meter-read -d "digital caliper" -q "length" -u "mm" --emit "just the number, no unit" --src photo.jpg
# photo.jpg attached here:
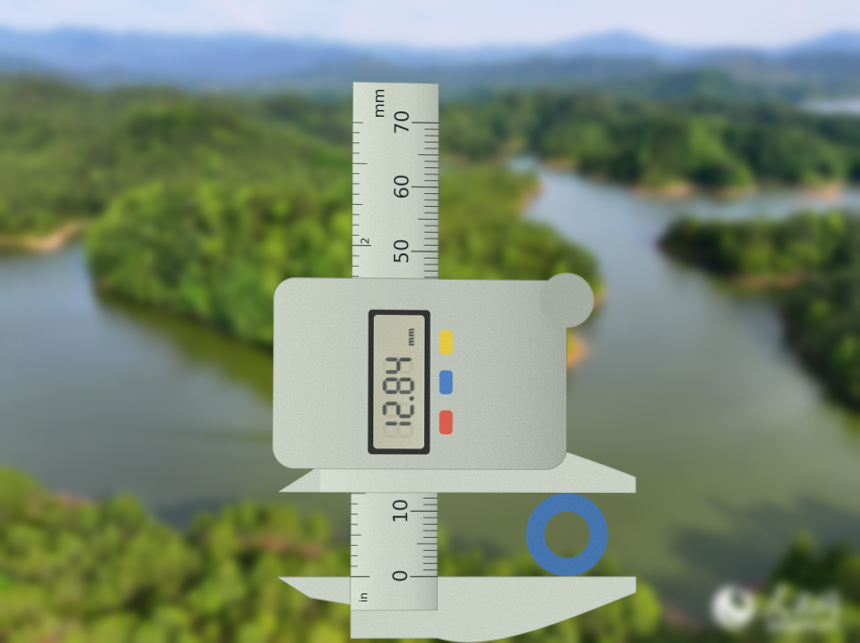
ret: 12.84
